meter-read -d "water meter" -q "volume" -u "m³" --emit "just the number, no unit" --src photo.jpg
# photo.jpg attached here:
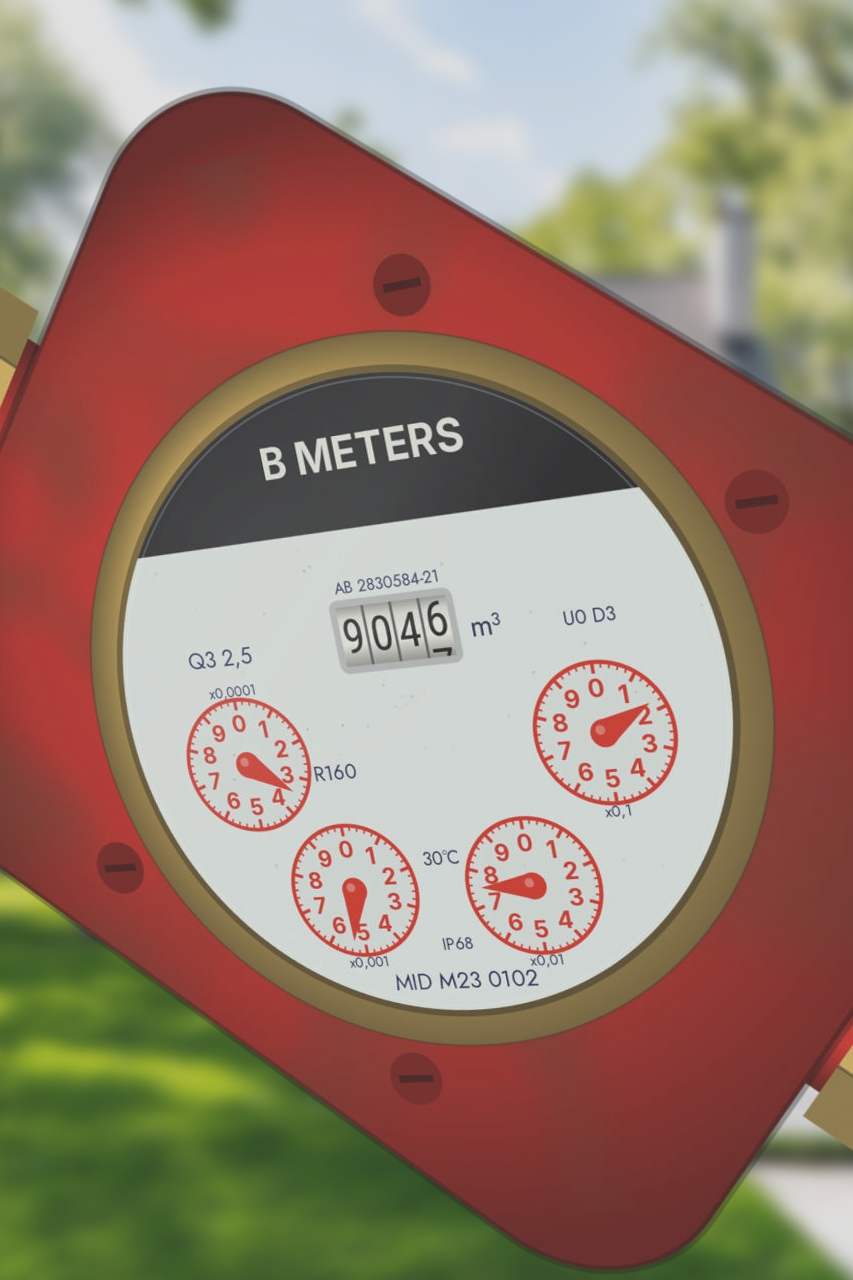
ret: 9046.1753
